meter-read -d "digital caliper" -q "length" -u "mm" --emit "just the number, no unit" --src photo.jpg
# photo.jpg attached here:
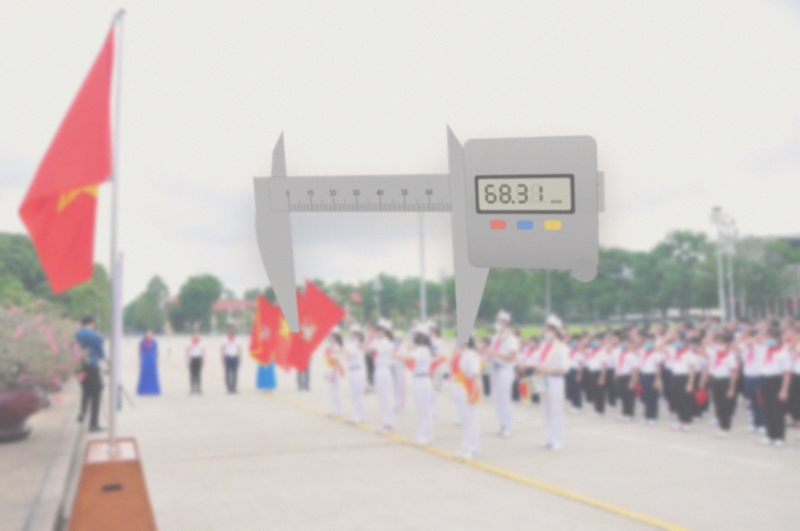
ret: 68.31
